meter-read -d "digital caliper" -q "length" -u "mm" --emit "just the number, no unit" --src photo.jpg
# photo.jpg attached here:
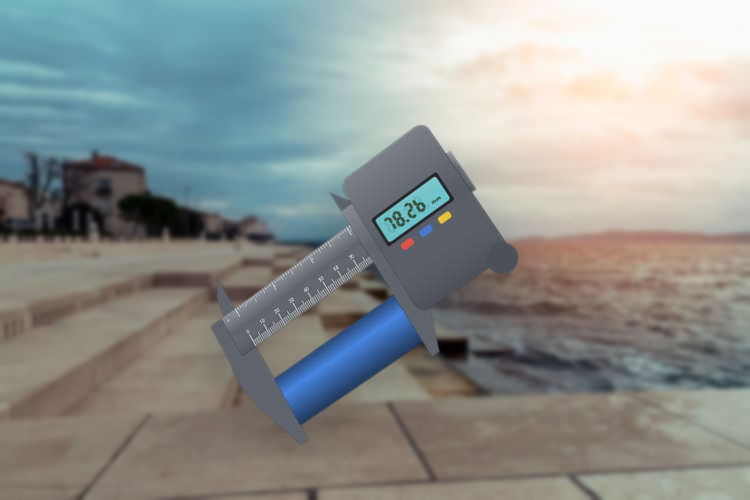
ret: 78.26
